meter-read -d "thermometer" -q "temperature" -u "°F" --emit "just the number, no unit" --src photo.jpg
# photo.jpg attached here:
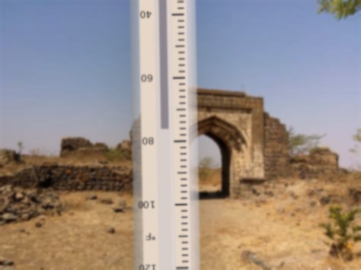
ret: 76
